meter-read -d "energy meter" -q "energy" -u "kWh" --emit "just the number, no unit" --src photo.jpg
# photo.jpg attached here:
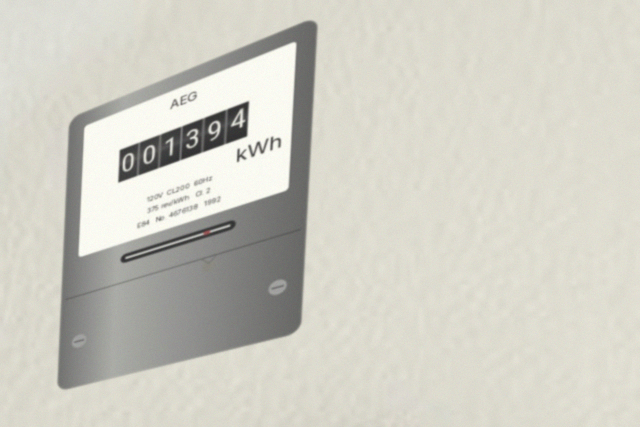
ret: 1394
